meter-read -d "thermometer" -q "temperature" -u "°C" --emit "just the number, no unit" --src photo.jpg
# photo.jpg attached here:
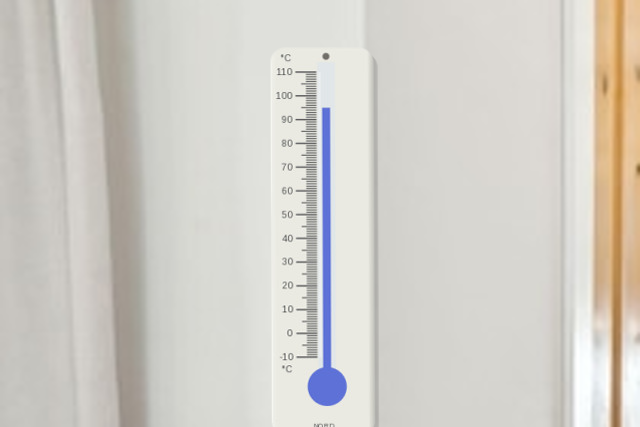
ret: 95
